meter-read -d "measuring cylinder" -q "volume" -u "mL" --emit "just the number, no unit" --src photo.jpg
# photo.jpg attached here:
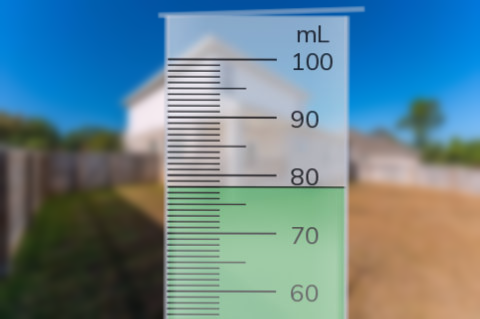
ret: 78
